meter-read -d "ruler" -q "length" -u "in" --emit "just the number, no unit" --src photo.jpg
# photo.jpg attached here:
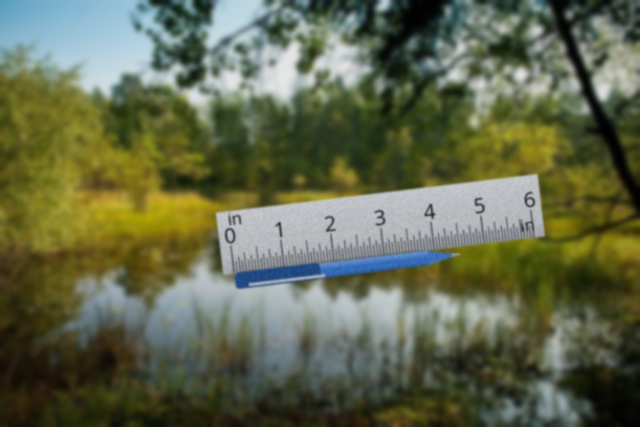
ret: 4.5
